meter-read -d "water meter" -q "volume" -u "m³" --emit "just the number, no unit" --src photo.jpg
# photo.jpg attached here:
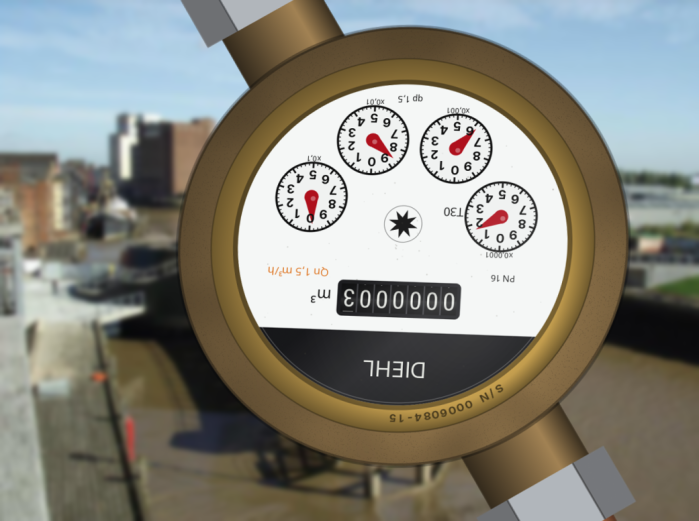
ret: 2.9861
